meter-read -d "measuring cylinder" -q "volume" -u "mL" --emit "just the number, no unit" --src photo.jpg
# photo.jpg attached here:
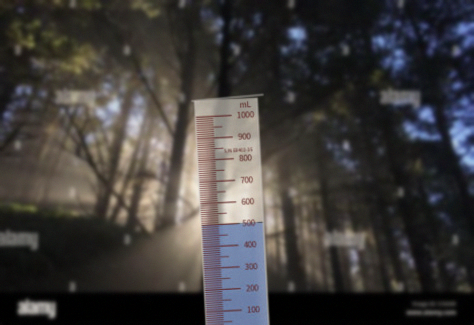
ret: 500
